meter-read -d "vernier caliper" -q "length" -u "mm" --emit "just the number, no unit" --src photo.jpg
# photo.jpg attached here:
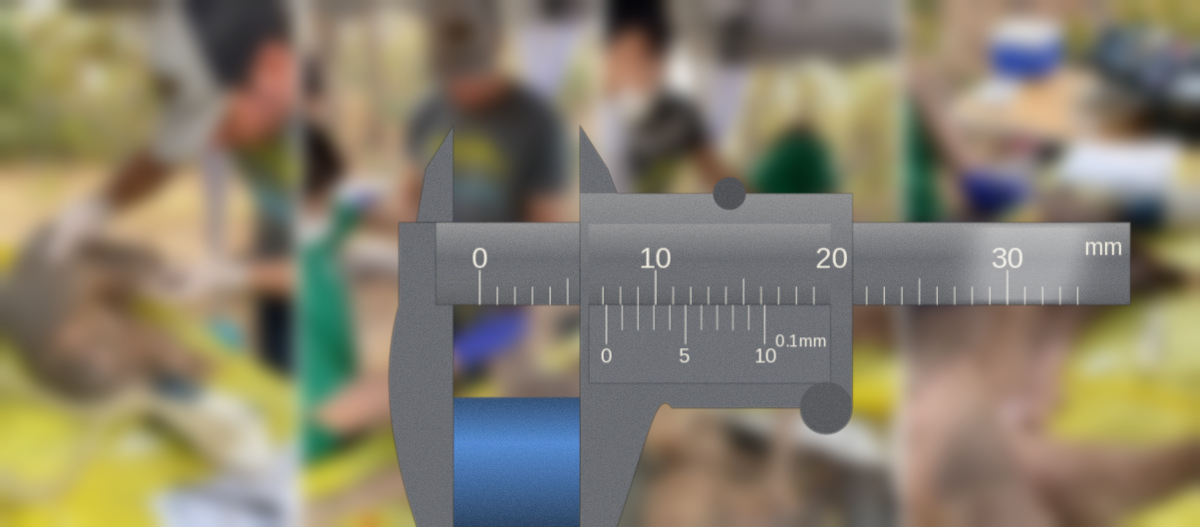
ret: 7.2
